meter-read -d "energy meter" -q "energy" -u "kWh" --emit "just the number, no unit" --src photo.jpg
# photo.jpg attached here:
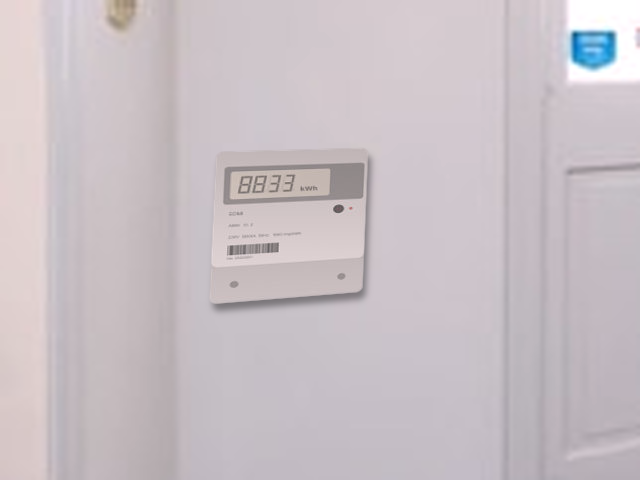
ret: 8833
